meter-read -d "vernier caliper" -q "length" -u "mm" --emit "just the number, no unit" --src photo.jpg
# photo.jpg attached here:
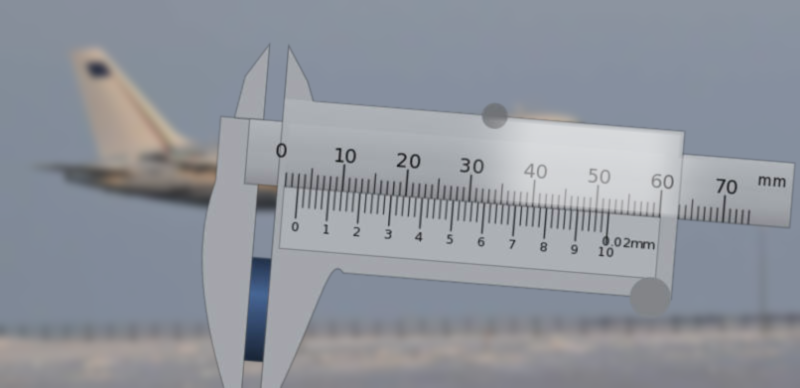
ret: 3.0
